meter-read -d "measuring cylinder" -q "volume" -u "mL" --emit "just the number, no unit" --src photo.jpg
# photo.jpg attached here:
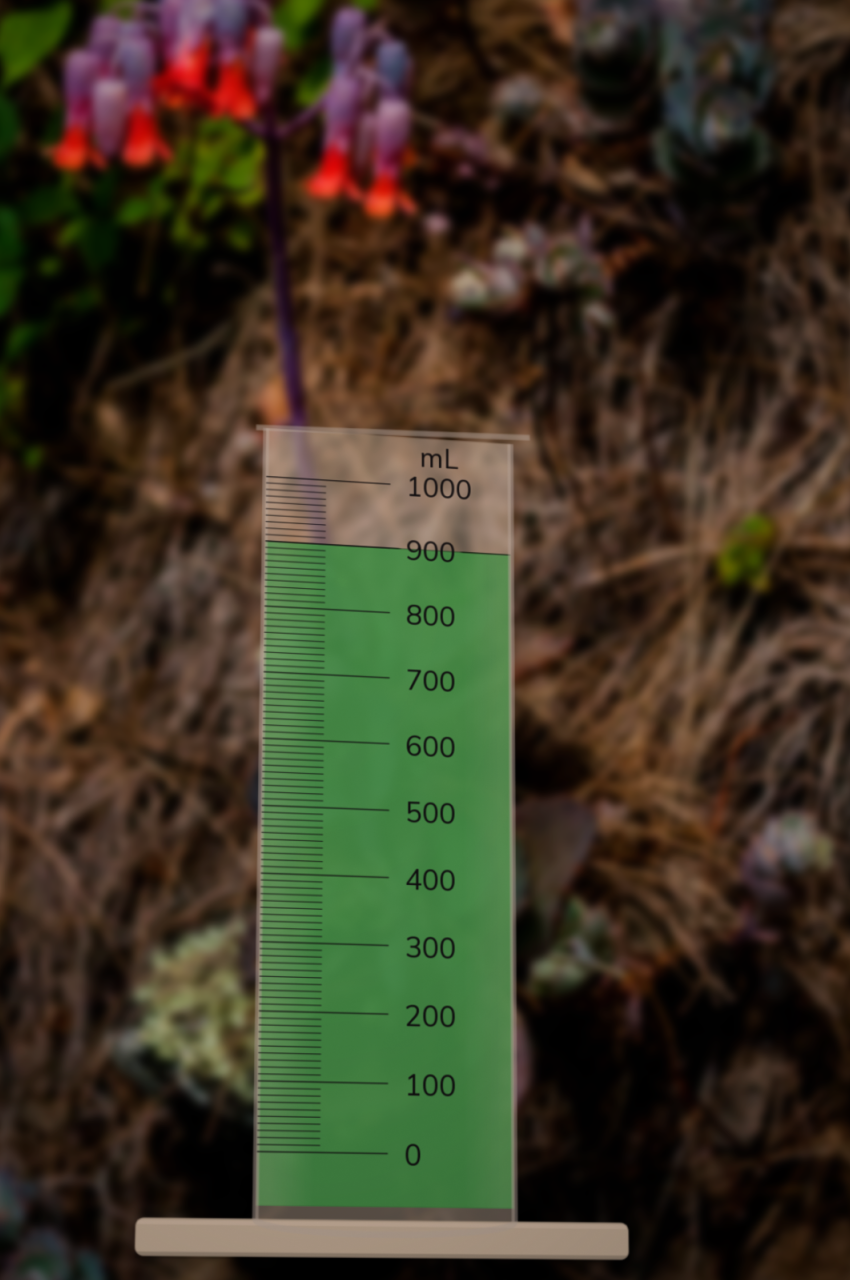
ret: 900
